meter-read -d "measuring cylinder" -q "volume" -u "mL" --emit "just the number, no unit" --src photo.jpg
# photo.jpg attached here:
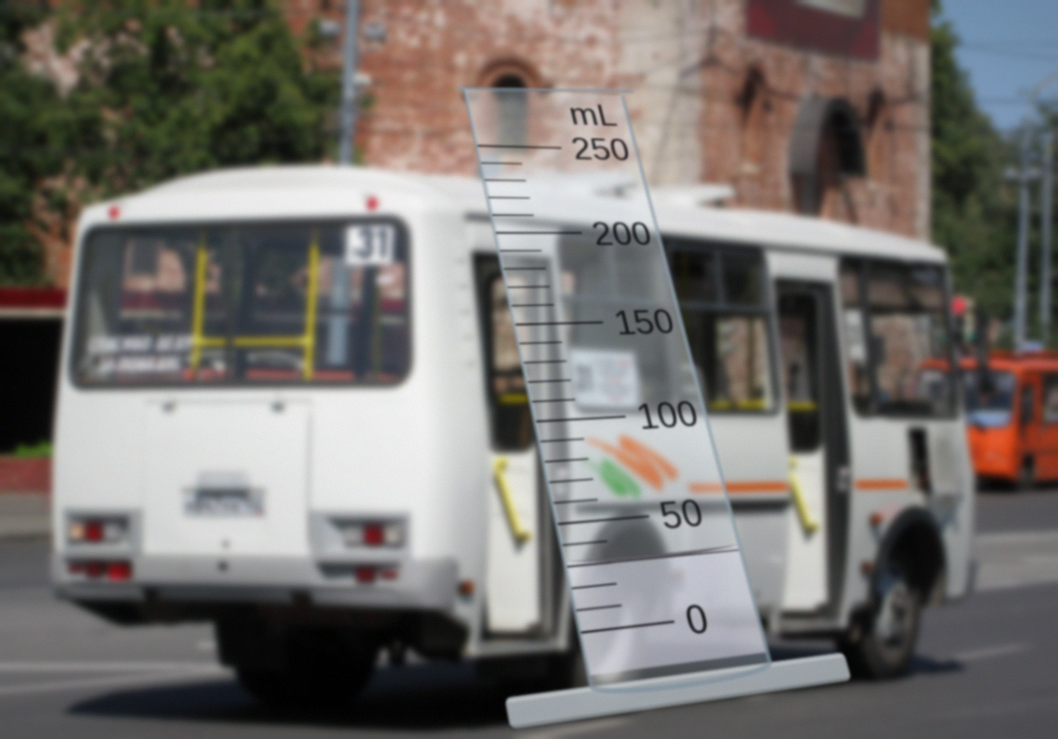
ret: 30
